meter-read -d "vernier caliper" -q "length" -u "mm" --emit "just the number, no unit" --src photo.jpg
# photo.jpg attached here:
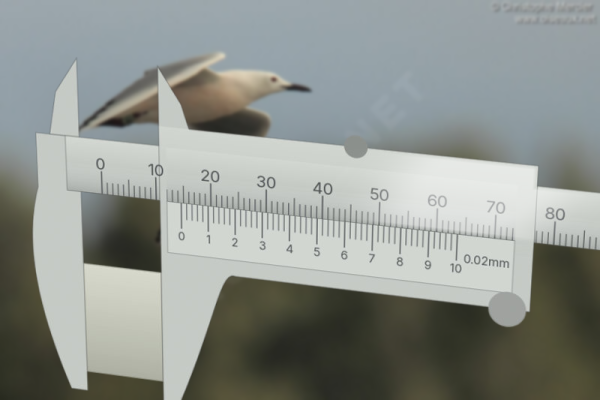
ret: 14.6
